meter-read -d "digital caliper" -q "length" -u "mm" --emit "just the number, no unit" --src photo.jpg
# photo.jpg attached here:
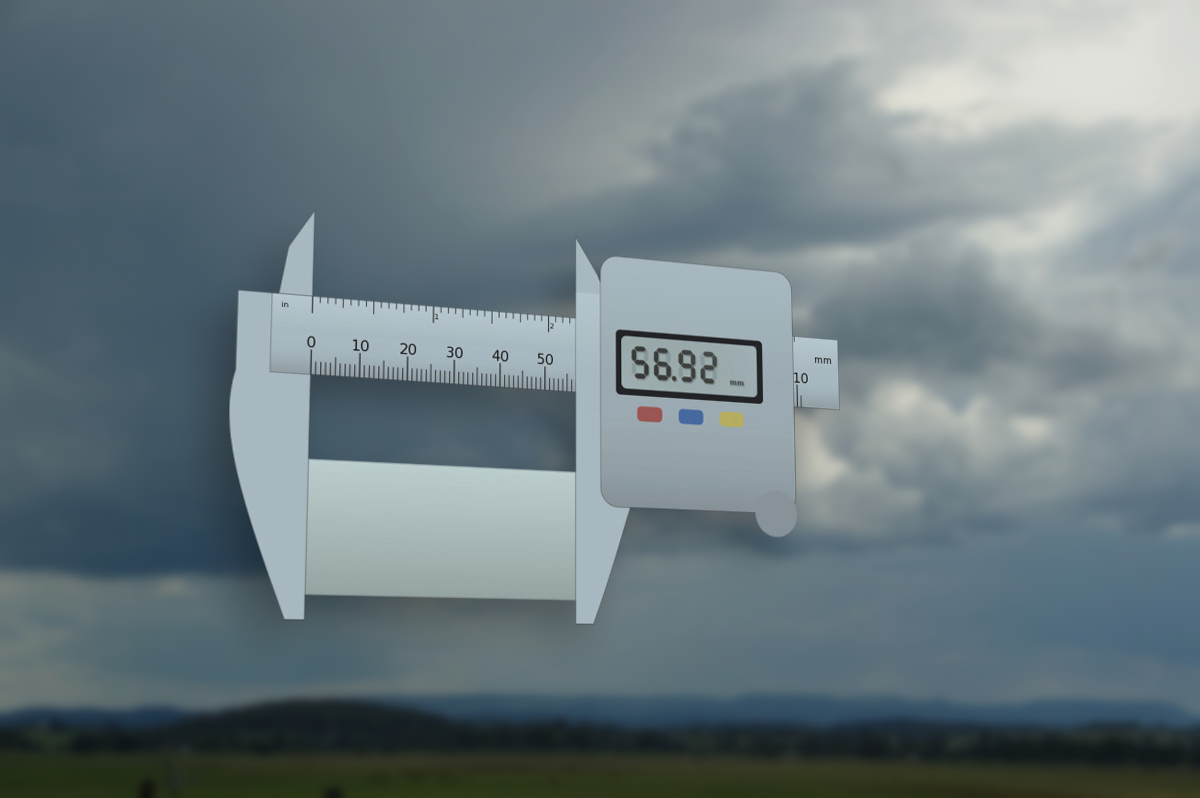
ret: 56.92
